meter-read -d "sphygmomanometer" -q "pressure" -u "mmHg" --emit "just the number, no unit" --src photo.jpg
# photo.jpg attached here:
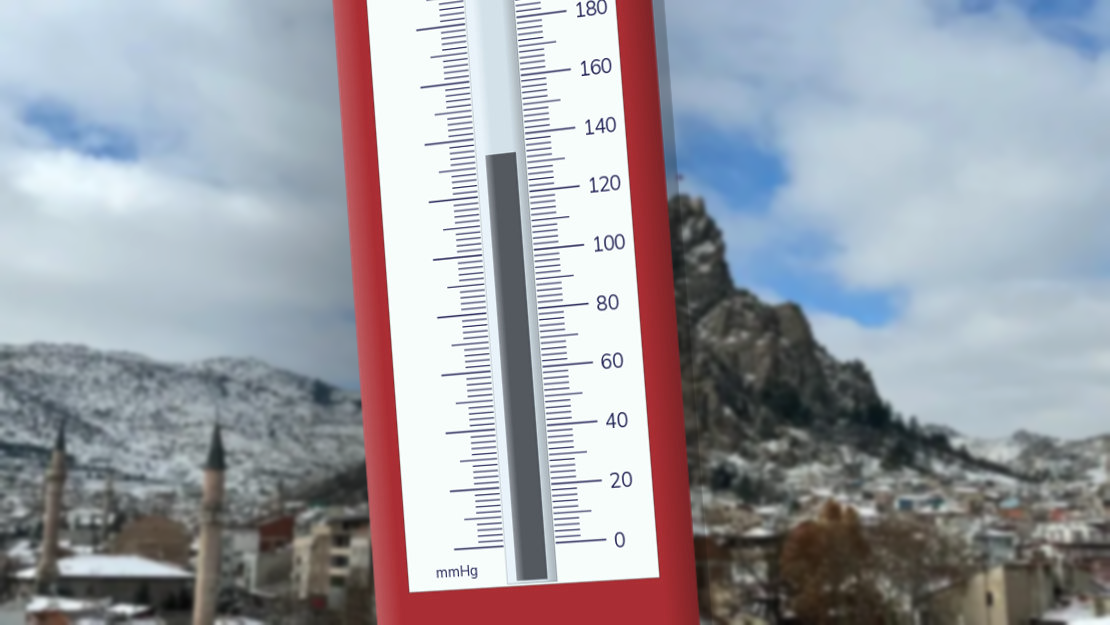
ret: 134
